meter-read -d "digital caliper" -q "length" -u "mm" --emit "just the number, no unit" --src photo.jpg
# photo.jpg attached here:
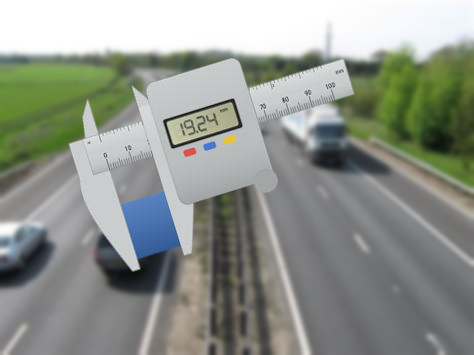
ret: 19.24
